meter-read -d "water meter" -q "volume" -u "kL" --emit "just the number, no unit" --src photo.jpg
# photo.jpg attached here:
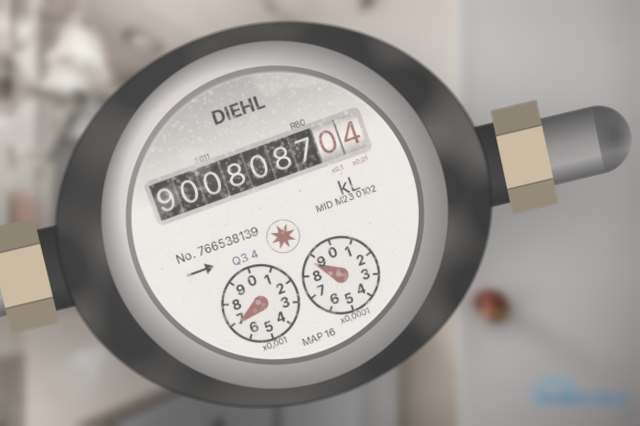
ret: 9008087.0468
